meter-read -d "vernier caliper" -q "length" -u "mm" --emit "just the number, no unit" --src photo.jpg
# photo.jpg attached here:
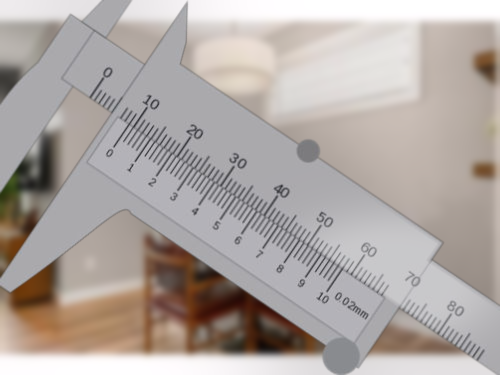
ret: 9.0
